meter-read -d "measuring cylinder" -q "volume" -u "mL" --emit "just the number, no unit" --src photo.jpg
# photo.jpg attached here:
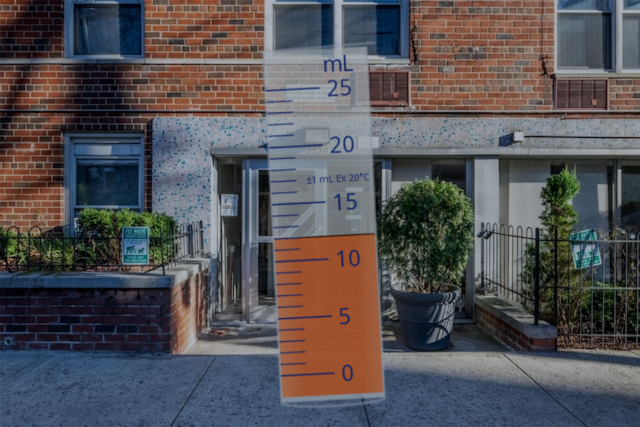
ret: 12
